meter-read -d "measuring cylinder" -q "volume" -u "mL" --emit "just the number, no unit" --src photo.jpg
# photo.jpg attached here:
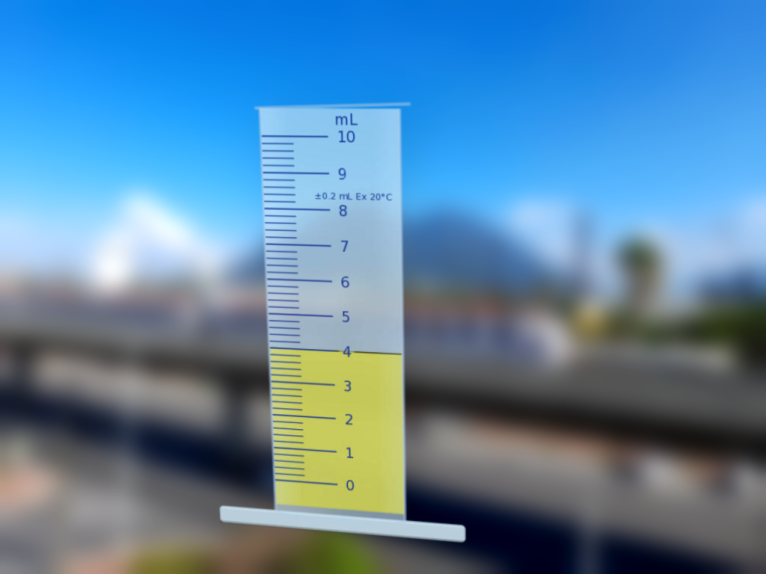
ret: 4
